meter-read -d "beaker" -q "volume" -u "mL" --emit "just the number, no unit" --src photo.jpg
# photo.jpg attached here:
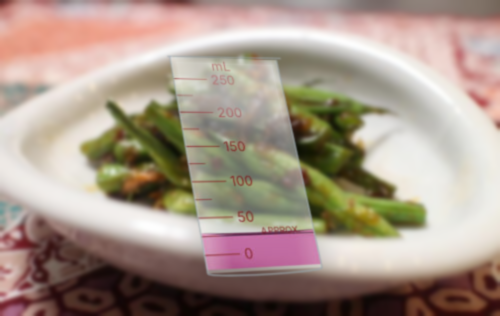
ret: 25
